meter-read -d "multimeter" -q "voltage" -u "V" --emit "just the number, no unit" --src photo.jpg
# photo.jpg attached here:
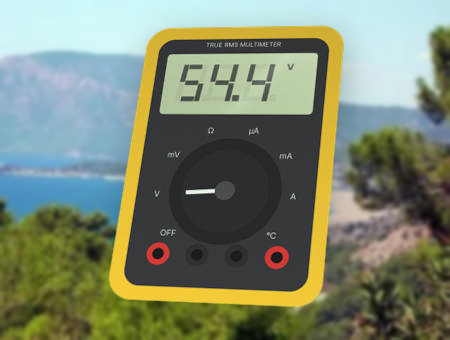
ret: 54.4
